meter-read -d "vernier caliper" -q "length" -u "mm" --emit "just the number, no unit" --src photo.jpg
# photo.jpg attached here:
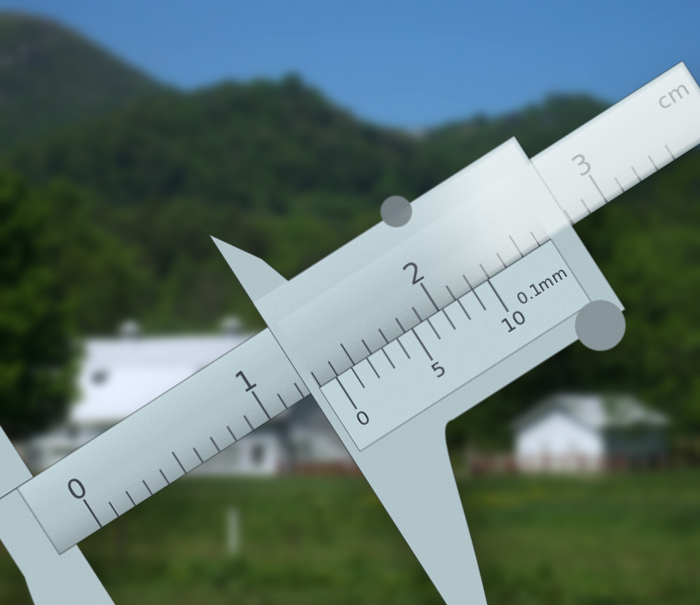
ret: 13.9
